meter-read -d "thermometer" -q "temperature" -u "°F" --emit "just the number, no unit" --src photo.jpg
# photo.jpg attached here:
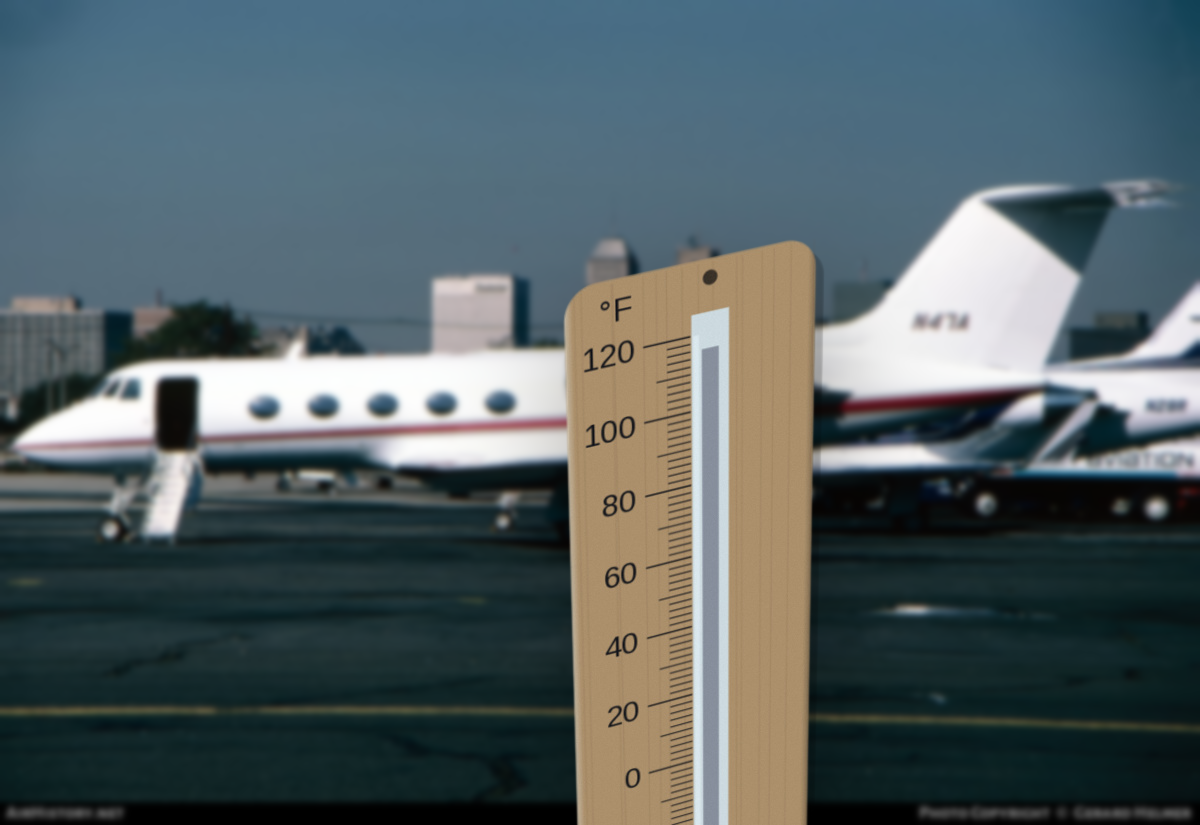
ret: 116
